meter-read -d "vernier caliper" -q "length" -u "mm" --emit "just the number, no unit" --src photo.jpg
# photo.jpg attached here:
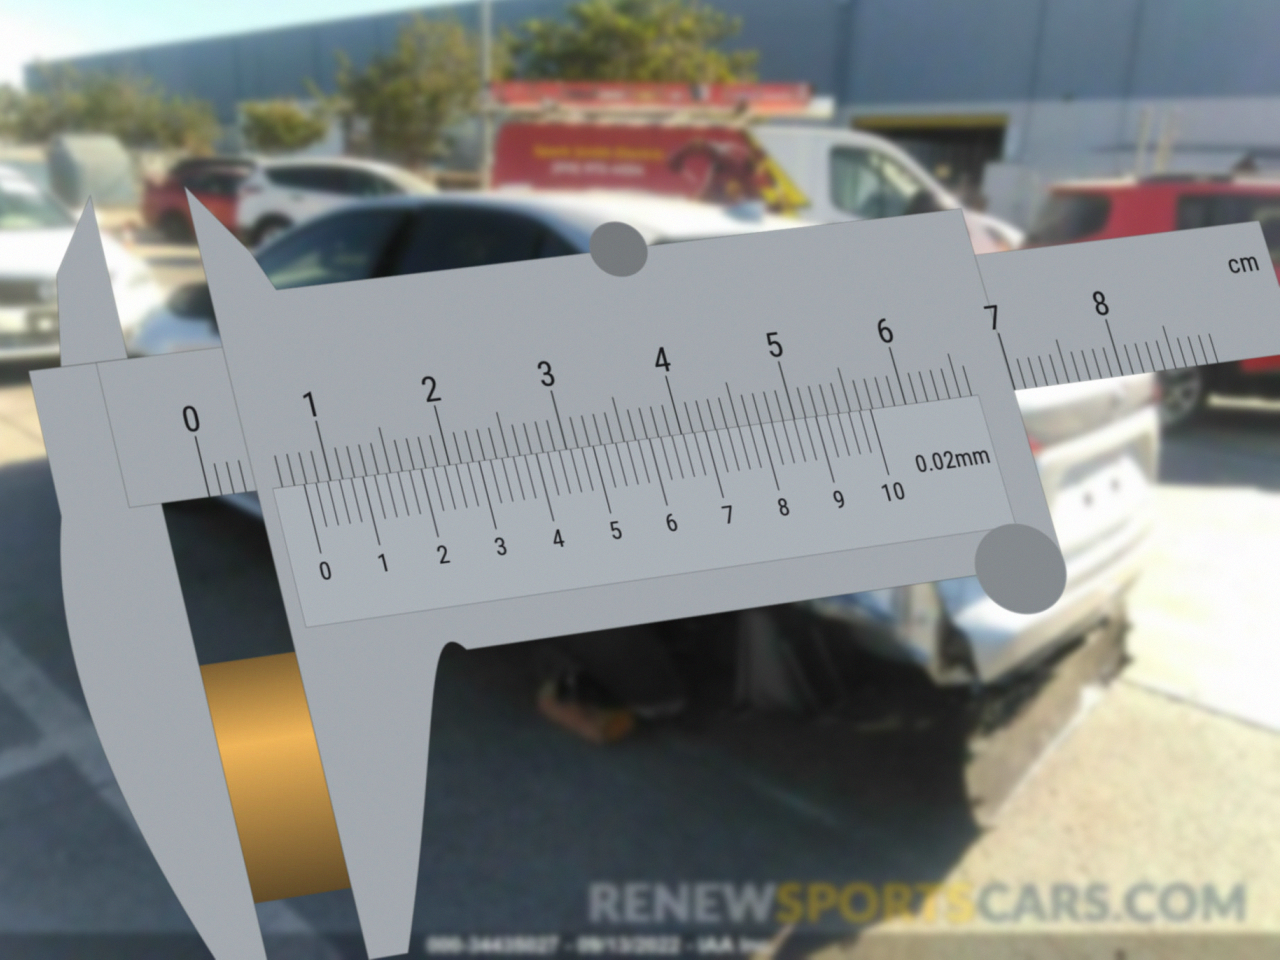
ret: 7.8
